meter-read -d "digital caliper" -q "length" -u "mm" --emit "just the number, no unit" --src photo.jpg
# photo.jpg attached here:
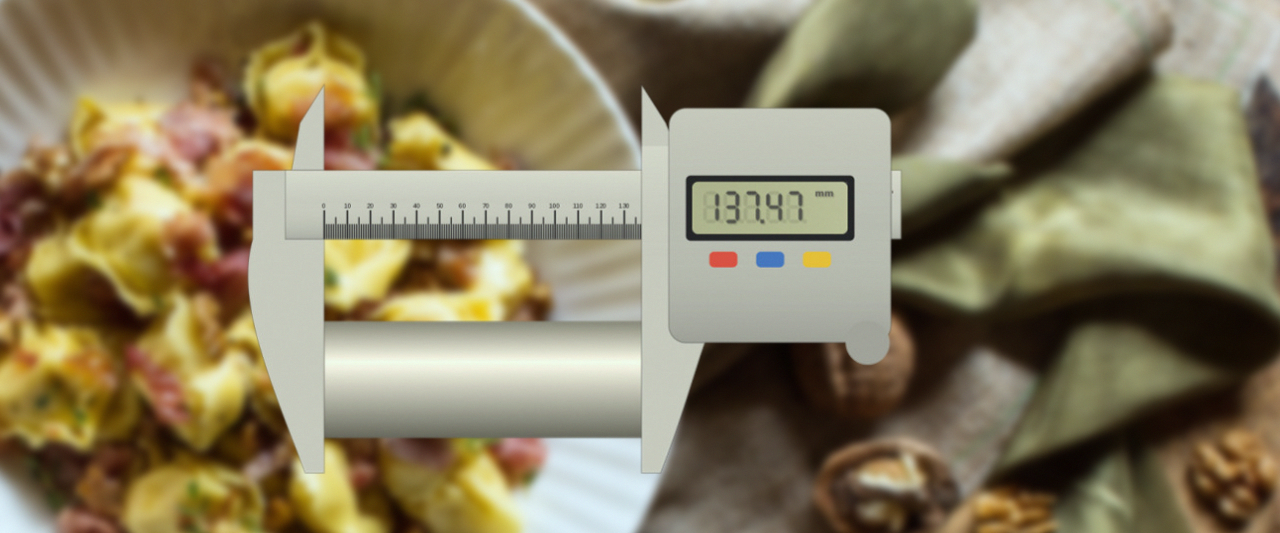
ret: 137.47
